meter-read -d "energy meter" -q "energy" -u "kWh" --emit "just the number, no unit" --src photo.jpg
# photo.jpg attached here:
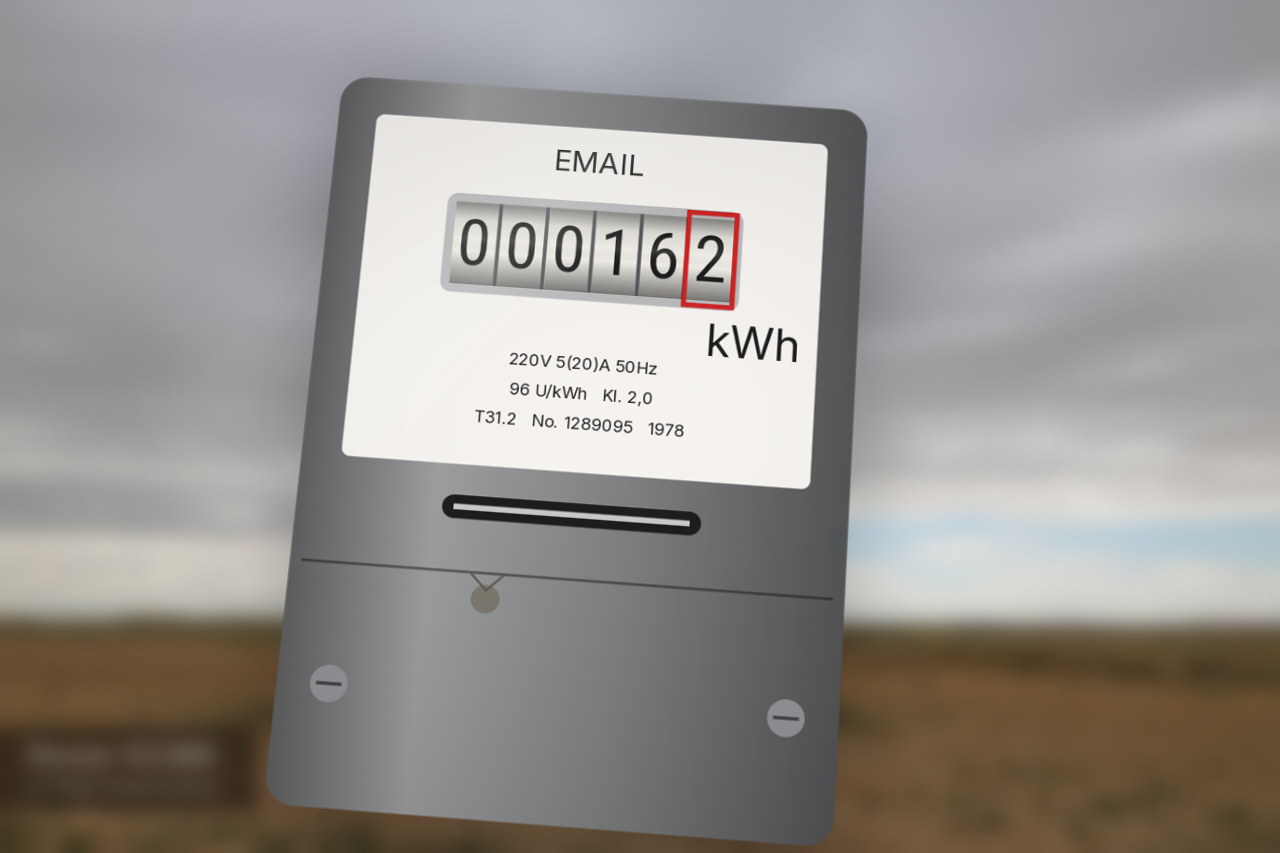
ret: 16.2
